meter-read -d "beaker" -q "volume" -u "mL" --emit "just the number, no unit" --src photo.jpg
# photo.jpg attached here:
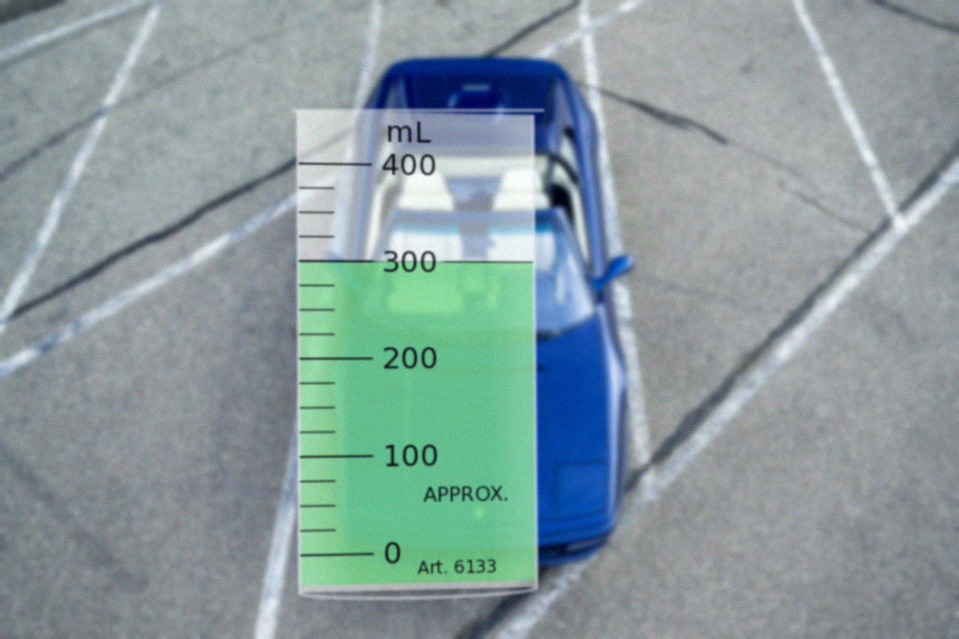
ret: 300
